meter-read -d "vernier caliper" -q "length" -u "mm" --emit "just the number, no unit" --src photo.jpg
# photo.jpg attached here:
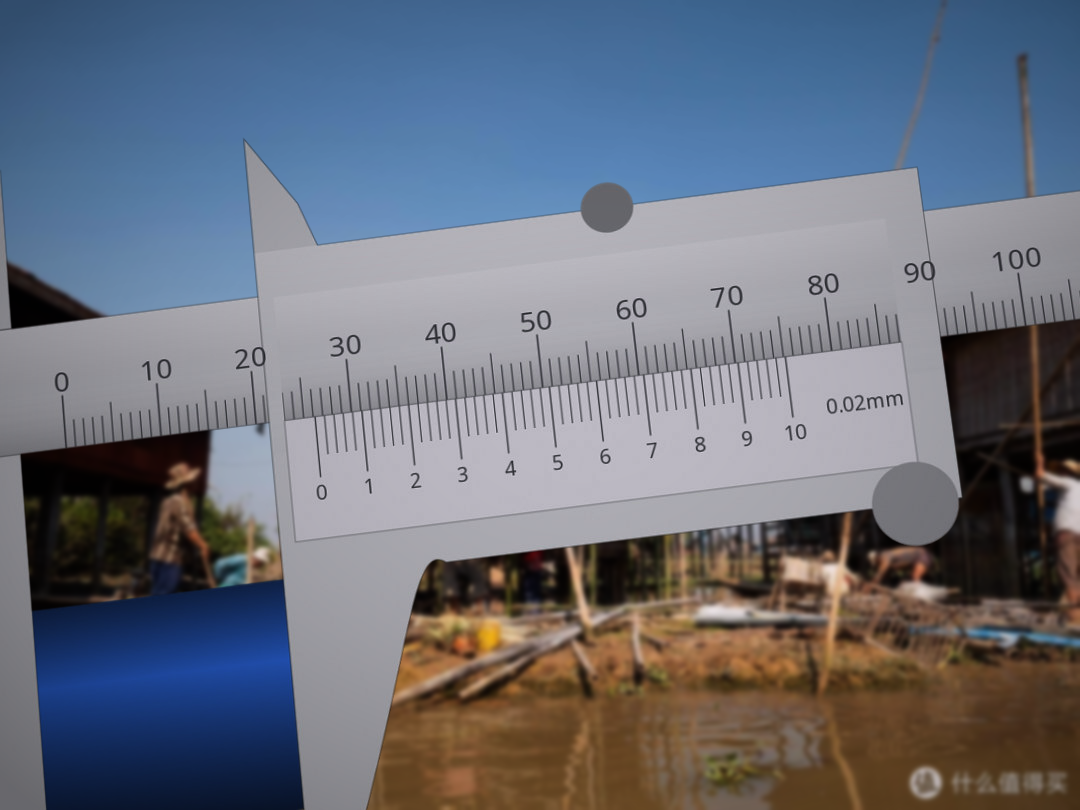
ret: 26.2
